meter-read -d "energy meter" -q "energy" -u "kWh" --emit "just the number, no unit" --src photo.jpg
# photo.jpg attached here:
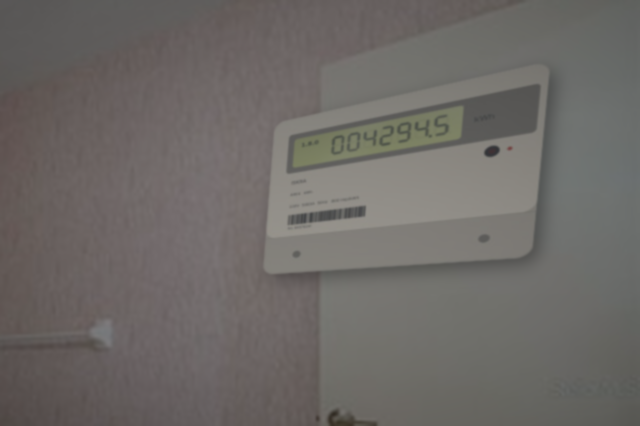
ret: 4294.5
